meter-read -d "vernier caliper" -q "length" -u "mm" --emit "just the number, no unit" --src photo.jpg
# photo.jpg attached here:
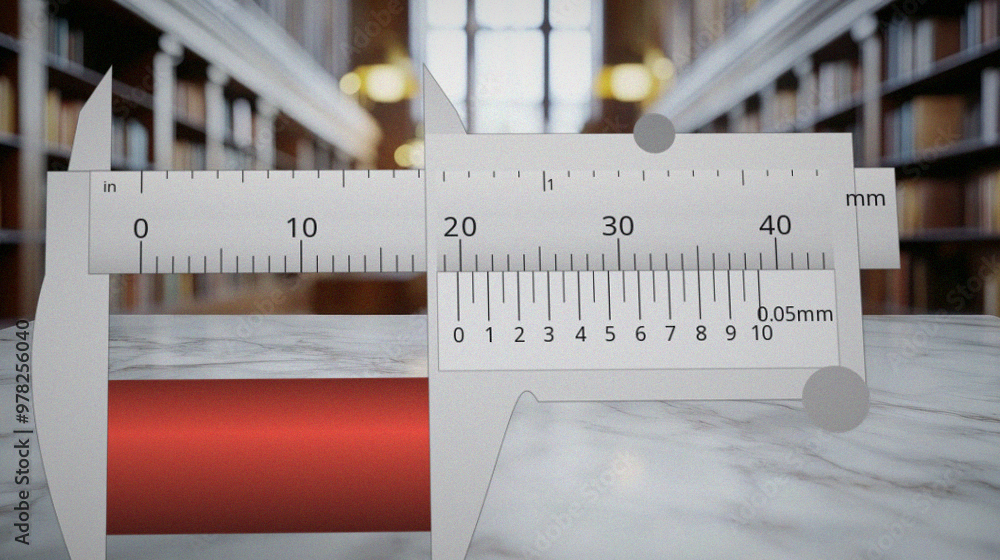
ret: 19.8
